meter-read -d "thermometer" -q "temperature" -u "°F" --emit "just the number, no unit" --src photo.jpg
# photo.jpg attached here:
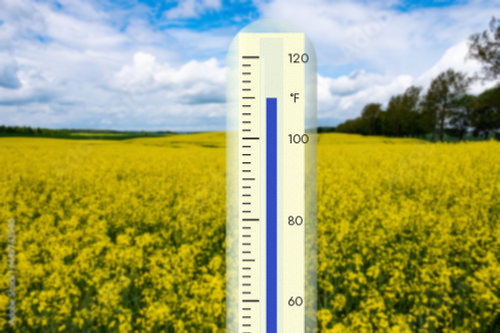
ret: 110
